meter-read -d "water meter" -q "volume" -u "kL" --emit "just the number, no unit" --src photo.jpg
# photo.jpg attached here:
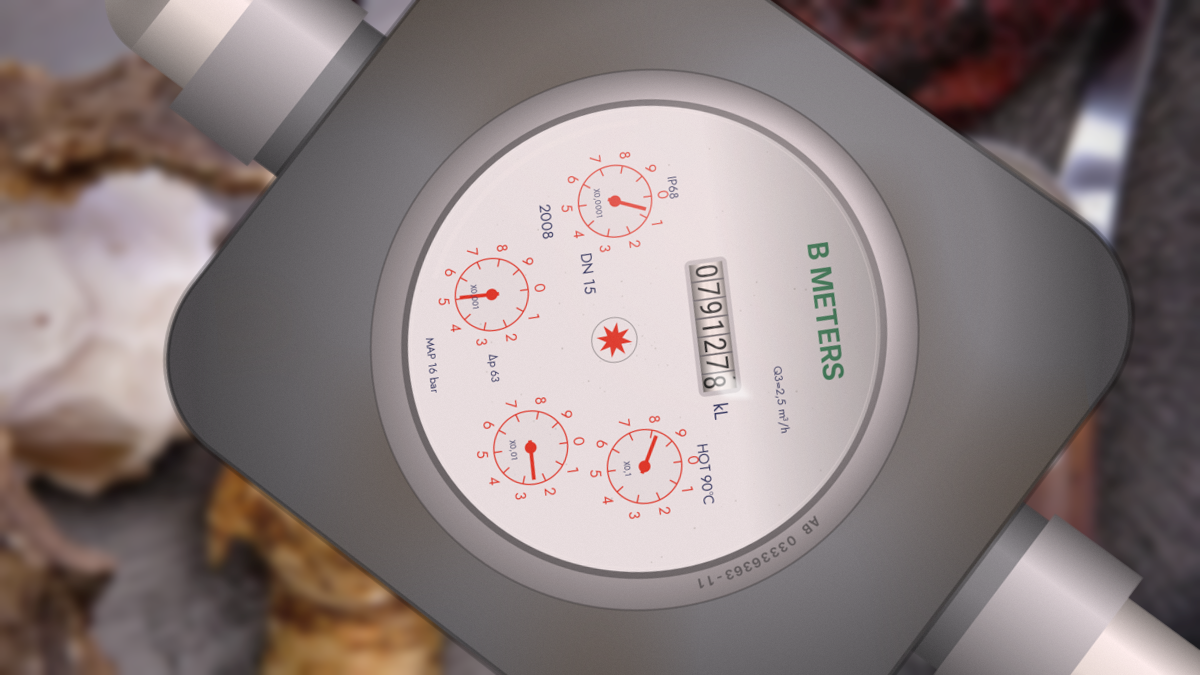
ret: 791277.8250
